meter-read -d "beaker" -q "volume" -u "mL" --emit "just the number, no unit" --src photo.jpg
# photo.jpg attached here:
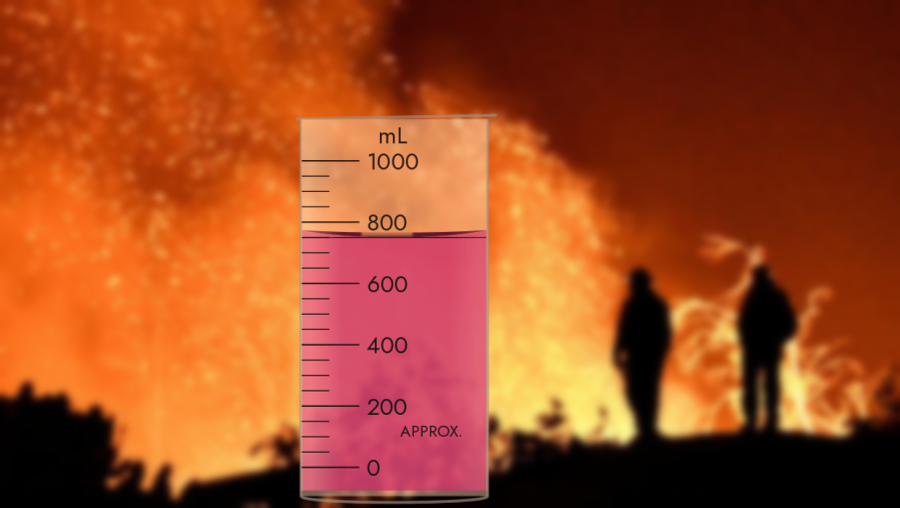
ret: 750
